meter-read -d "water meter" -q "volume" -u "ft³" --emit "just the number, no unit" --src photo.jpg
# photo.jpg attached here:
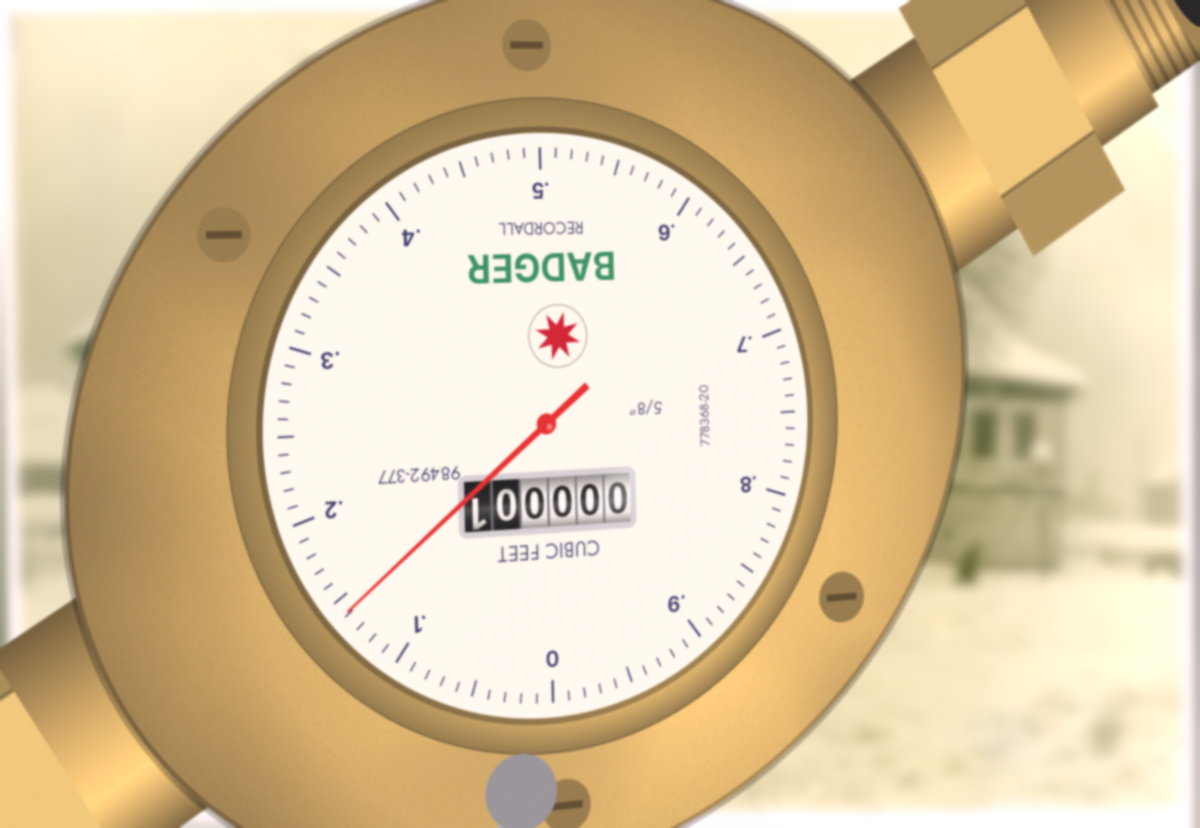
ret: 1.14
